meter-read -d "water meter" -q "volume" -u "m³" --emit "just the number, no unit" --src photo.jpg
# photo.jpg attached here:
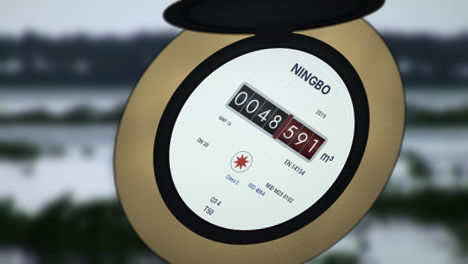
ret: 48.591
